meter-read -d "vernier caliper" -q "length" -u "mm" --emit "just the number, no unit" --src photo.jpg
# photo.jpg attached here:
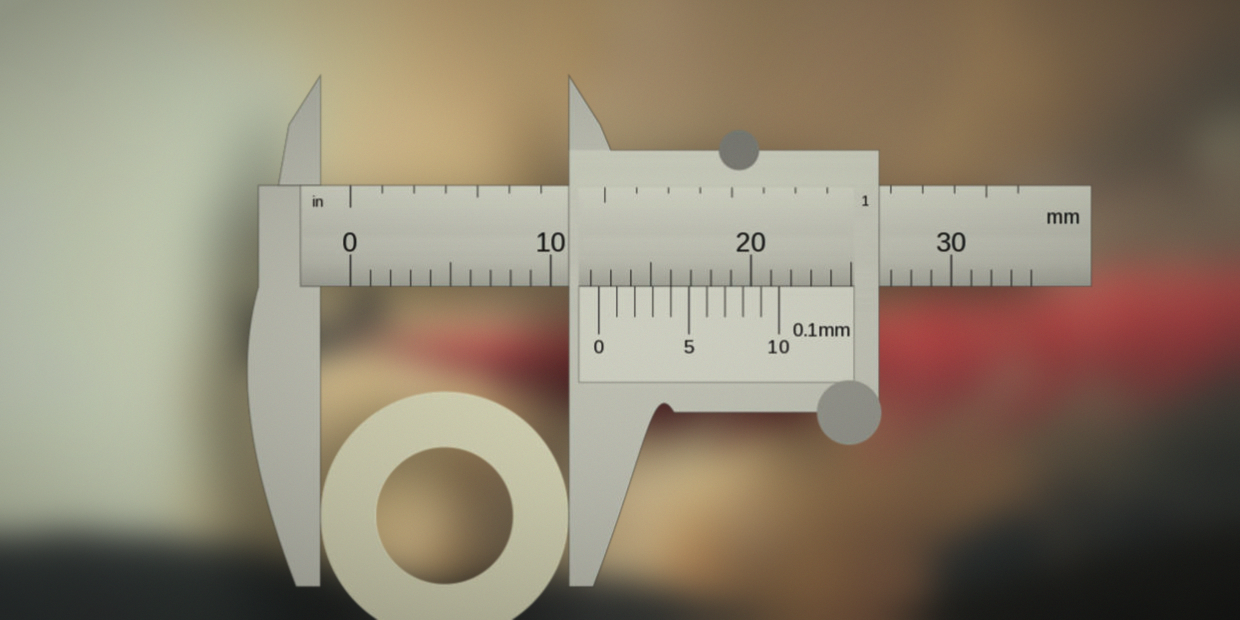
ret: 12.4
